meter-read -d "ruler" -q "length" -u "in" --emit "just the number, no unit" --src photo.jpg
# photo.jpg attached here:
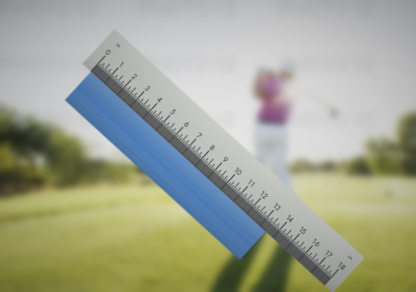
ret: 13.5
